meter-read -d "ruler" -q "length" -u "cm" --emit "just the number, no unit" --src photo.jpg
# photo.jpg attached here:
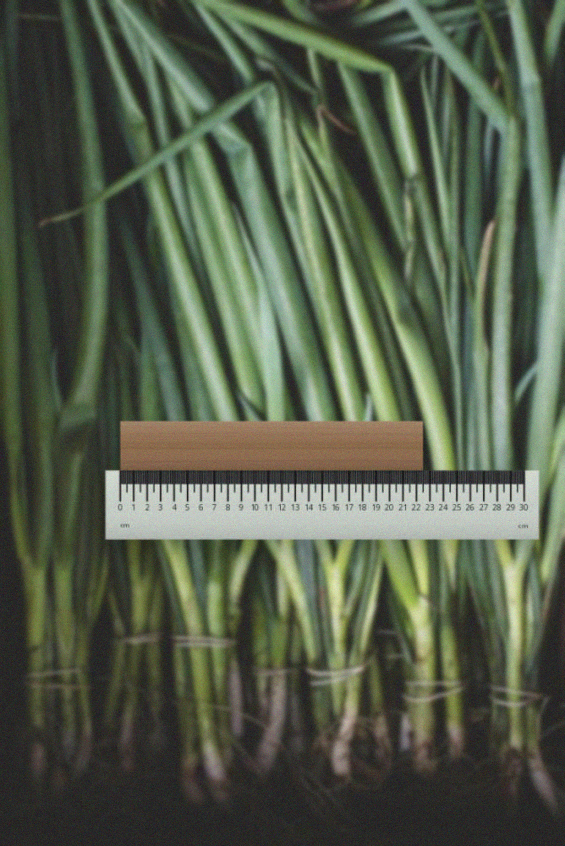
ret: 22.5
